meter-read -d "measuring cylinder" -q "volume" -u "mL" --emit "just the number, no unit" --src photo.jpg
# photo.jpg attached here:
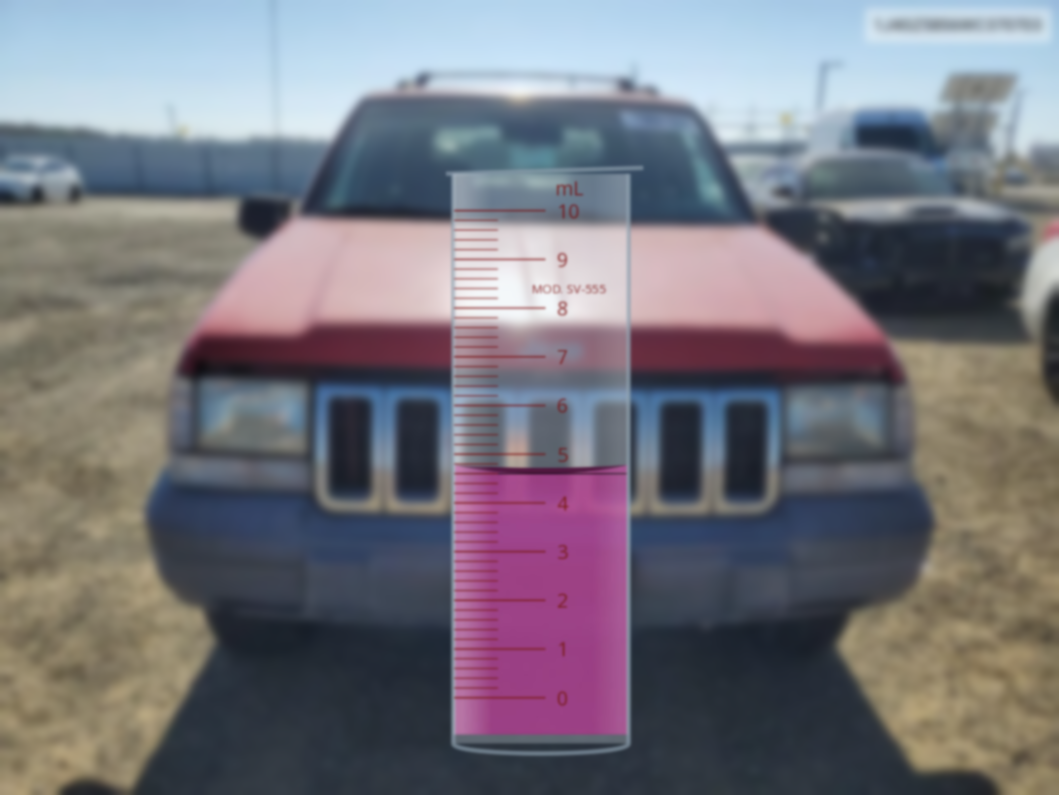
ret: 4.6
